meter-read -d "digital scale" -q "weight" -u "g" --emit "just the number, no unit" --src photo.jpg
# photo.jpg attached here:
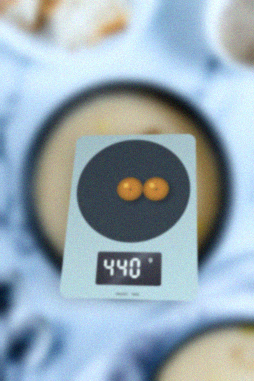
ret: 440
